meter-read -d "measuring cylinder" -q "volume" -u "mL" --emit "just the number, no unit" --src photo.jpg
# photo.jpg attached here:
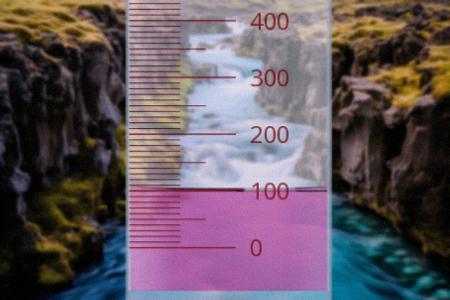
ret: 100
